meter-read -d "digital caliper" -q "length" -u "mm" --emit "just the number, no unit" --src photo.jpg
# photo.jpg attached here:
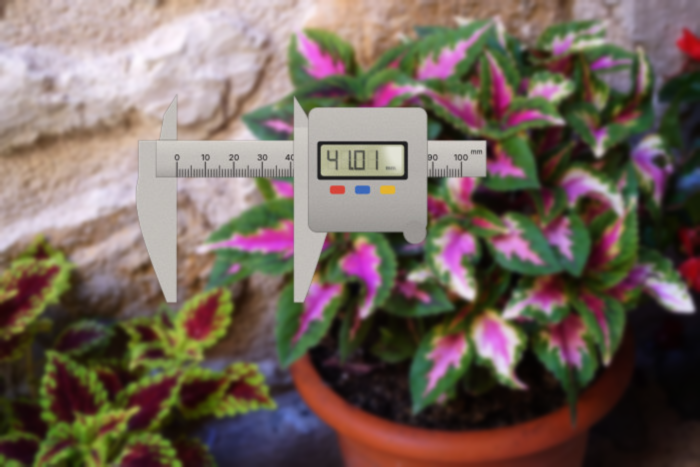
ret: 41.01
